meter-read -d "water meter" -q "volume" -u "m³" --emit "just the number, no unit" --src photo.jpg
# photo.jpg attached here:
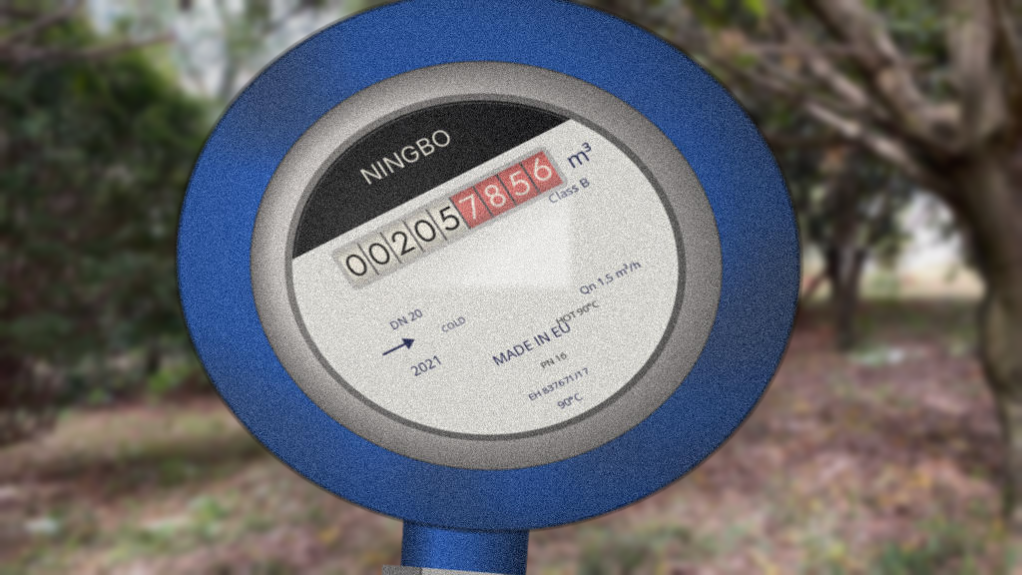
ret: 205.7856
